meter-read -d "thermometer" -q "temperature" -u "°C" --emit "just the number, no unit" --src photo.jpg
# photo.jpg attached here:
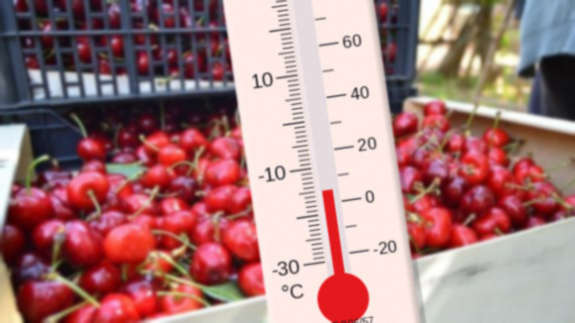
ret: -15
